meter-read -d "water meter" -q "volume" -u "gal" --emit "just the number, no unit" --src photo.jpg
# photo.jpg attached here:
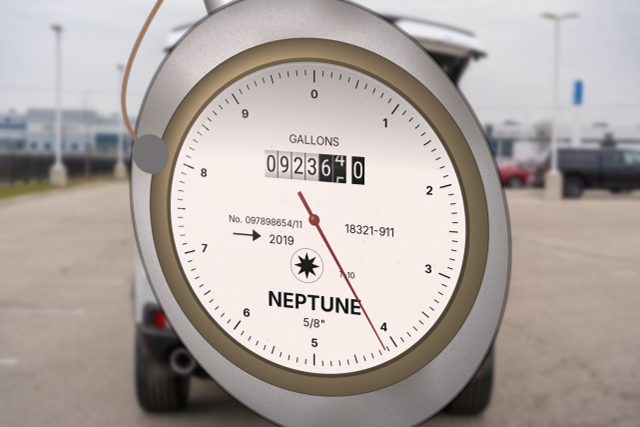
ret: 923644.1
